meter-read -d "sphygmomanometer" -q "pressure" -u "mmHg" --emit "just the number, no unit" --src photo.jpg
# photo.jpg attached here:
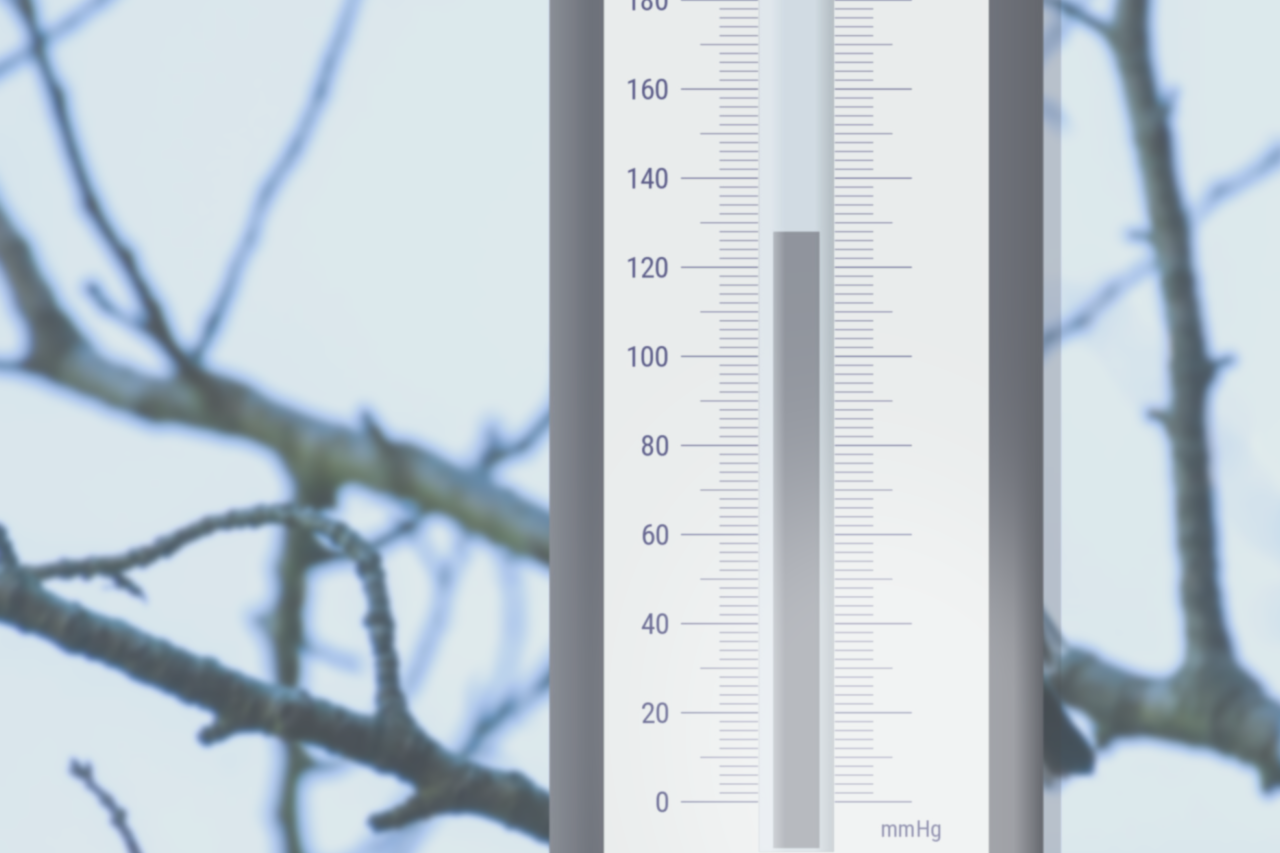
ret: 128
